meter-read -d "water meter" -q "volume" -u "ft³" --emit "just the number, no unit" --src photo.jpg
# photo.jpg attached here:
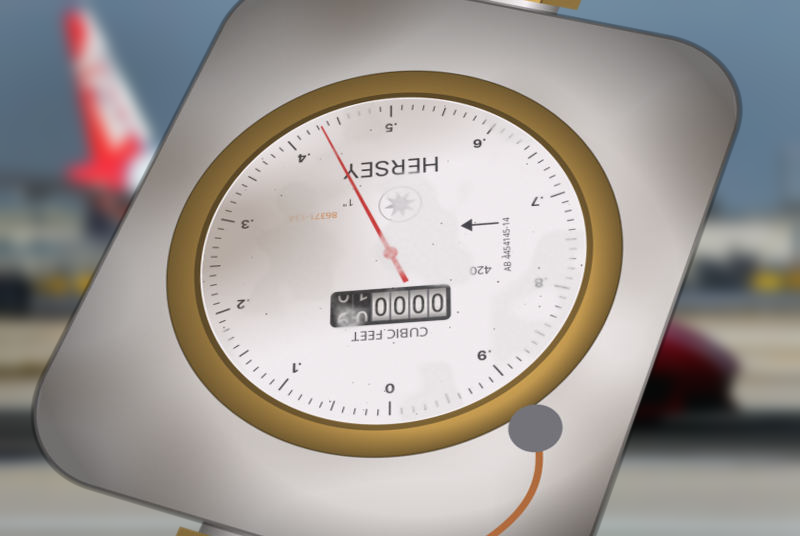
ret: 9.43
